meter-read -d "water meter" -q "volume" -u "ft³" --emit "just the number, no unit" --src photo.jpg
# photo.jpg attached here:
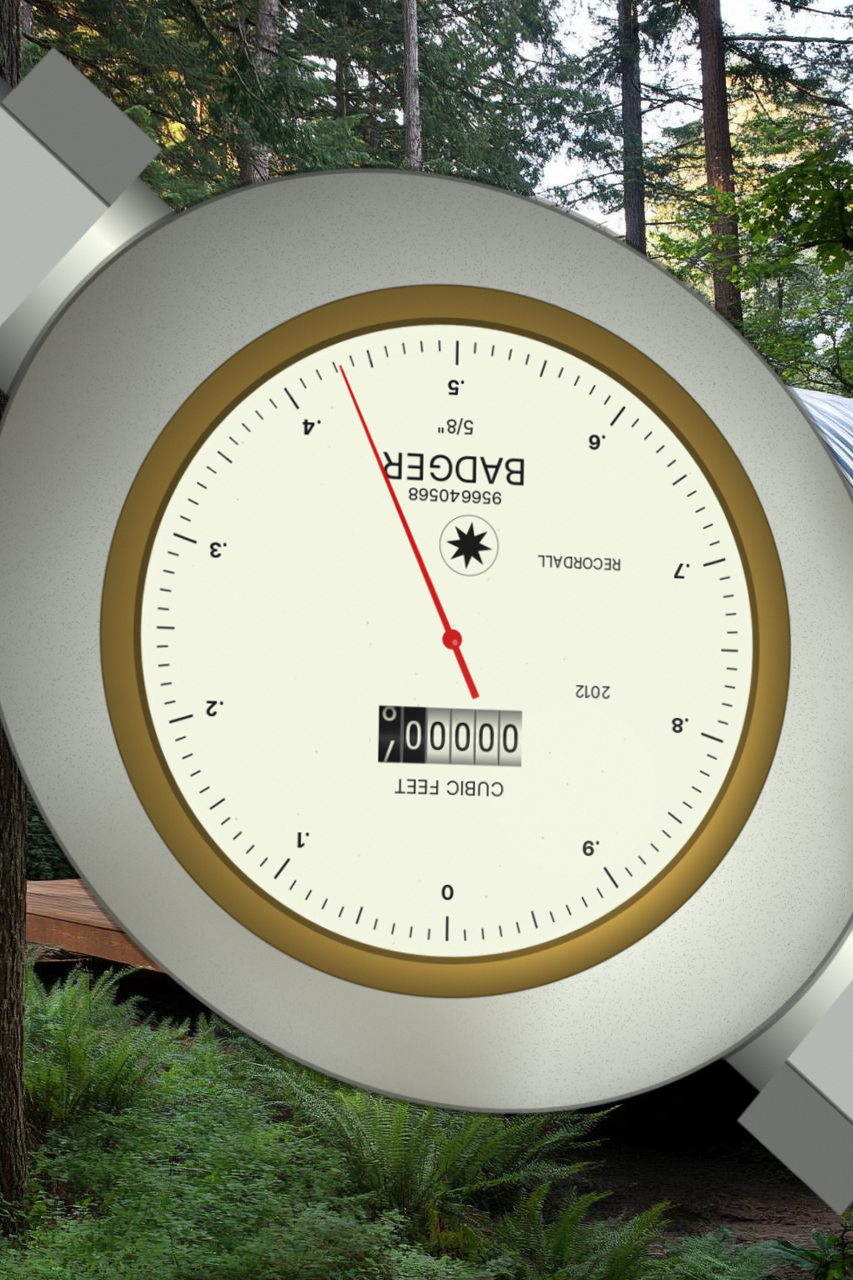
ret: 7.43
